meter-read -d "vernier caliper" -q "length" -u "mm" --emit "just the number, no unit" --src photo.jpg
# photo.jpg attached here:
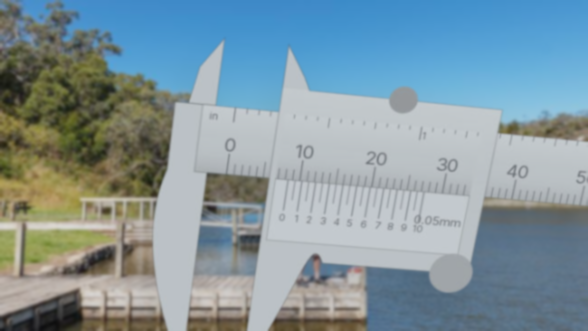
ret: 8.4
